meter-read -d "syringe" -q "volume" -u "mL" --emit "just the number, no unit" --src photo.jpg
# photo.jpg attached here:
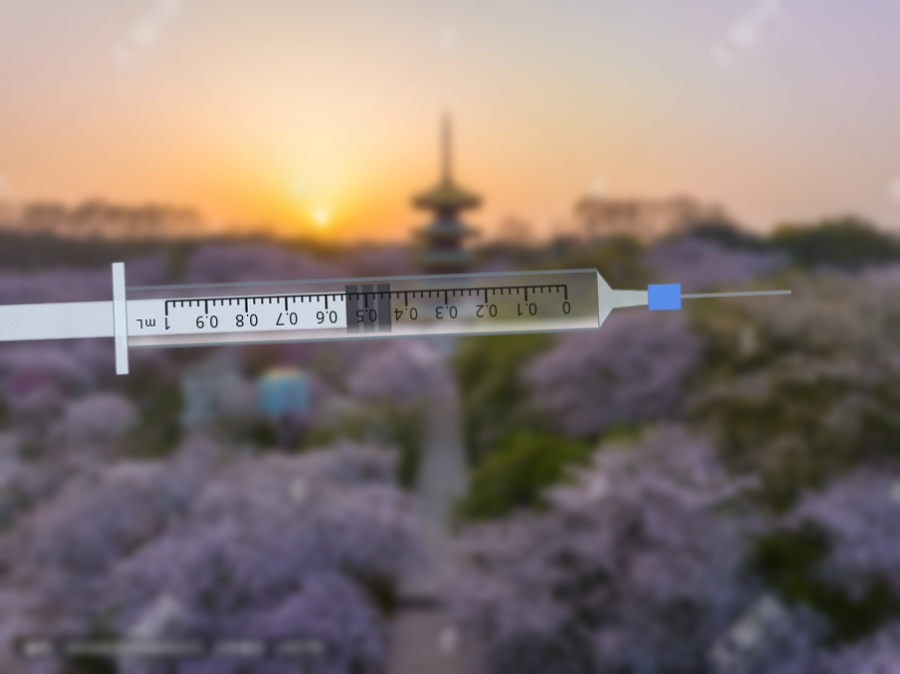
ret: 0.44
